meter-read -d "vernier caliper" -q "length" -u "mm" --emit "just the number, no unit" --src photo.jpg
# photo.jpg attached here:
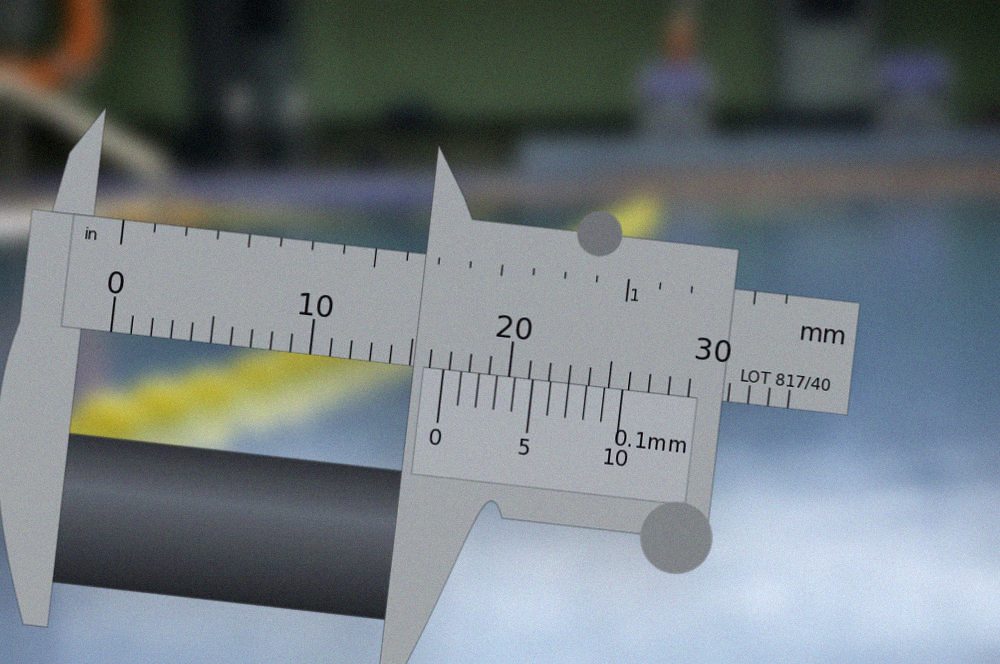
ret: 16.7
